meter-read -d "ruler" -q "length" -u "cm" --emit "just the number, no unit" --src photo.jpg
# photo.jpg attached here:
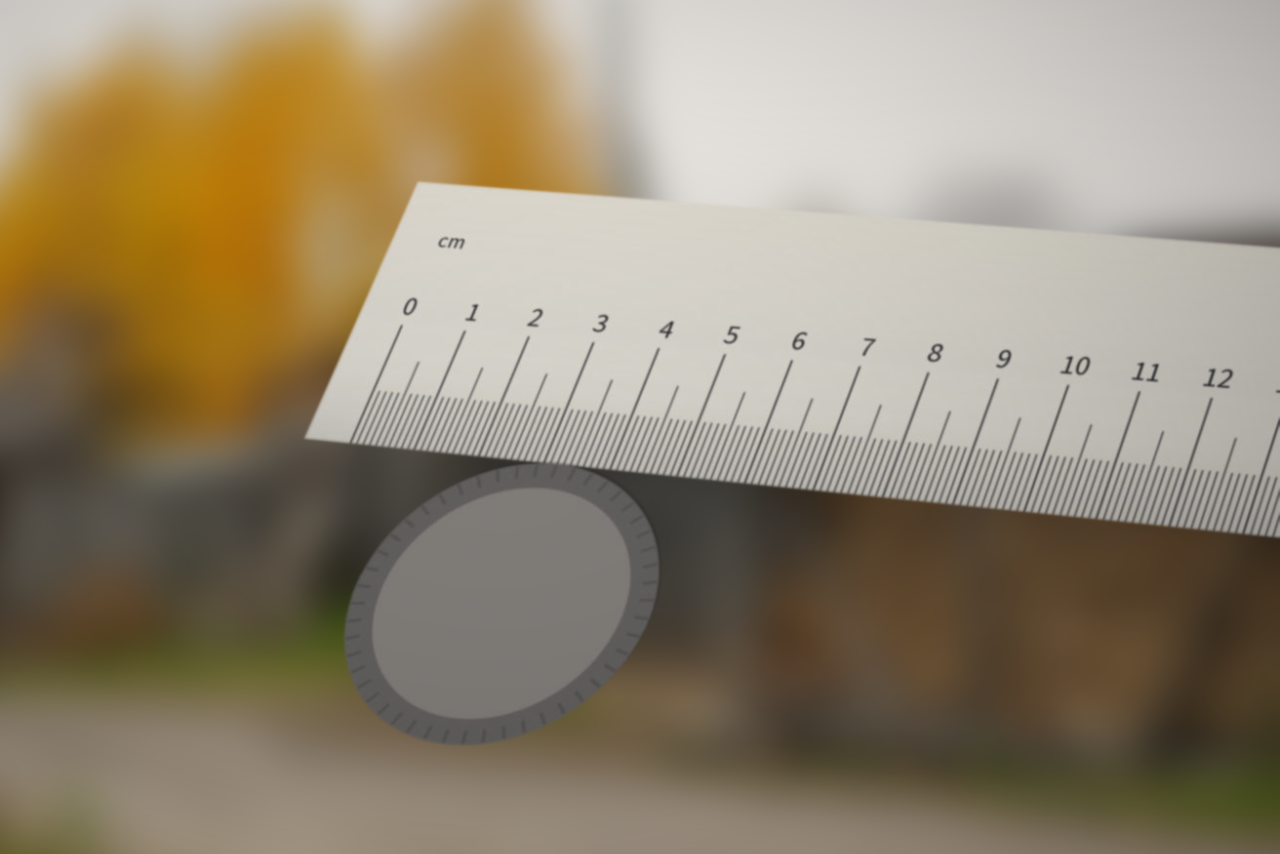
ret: 4.4
